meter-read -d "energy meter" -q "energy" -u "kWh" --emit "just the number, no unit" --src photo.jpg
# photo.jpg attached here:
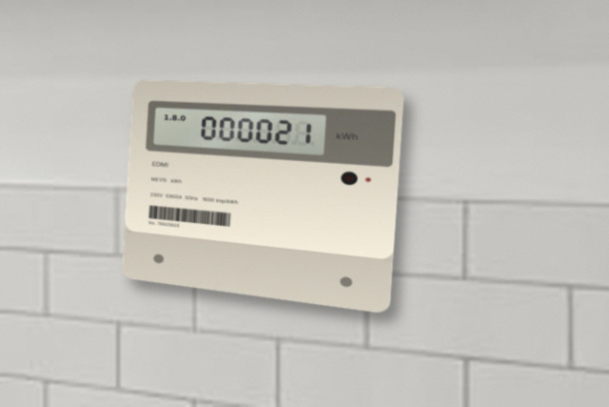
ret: 21
